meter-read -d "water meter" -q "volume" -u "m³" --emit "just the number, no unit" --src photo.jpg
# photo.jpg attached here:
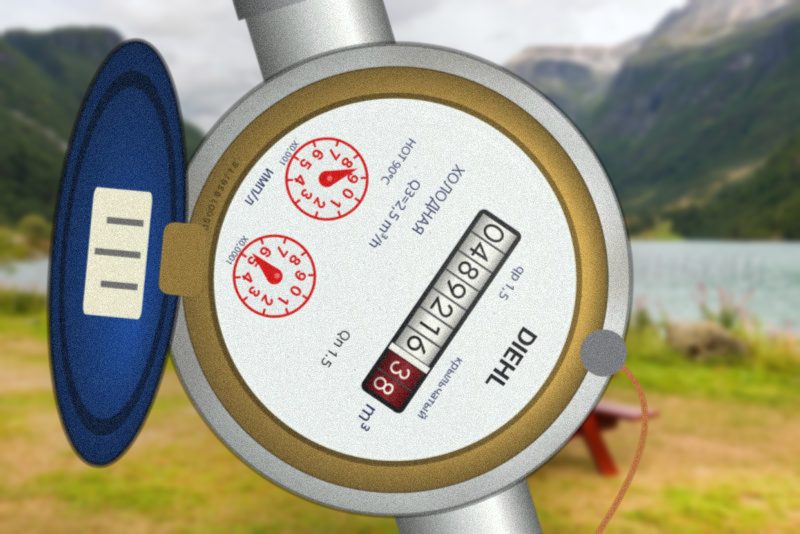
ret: 489216.3785
